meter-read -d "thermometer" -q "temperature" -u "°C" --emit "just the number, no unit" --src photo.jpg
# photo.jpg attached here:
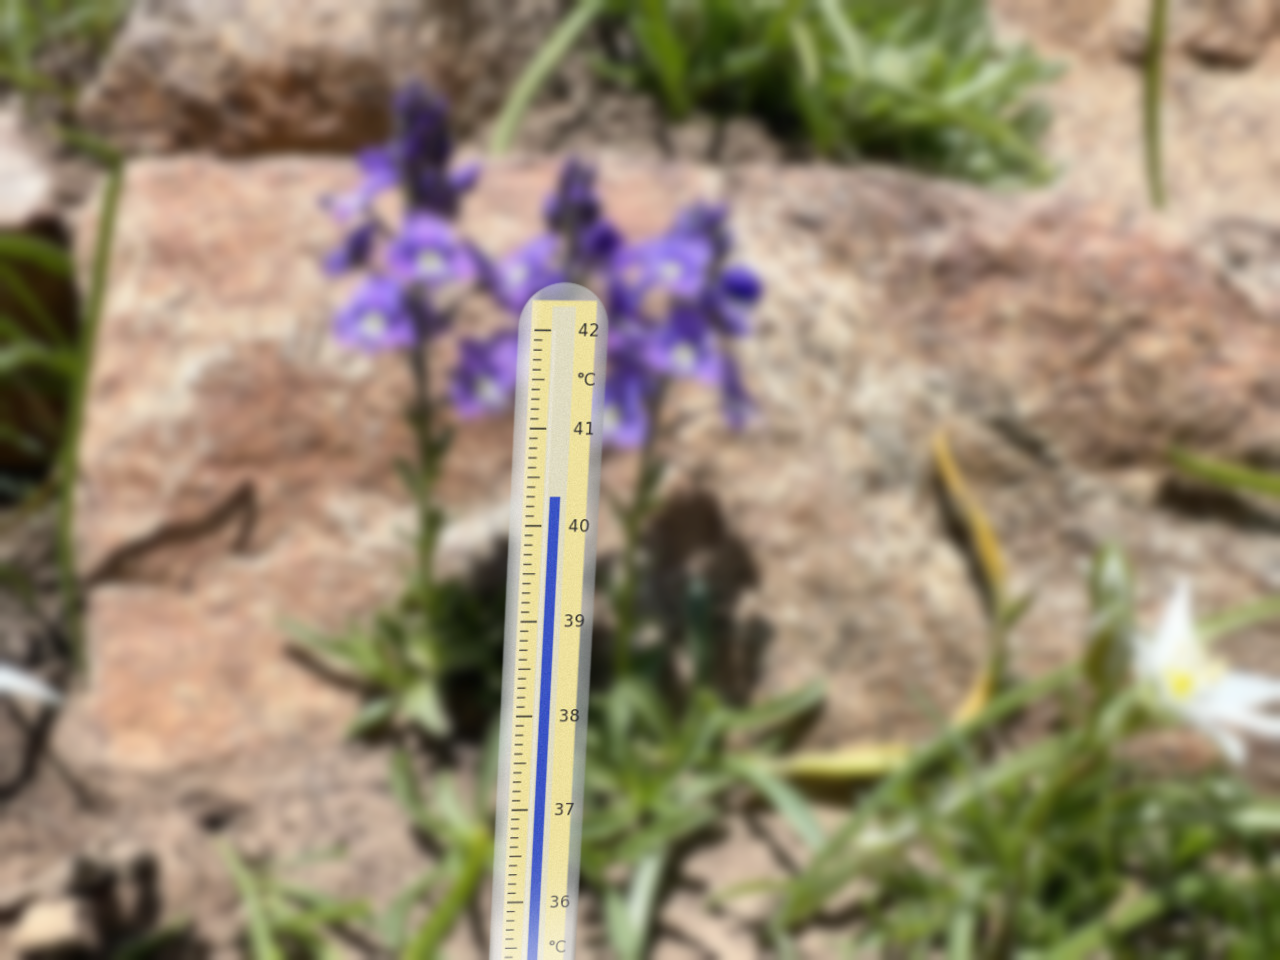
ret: 40.3
